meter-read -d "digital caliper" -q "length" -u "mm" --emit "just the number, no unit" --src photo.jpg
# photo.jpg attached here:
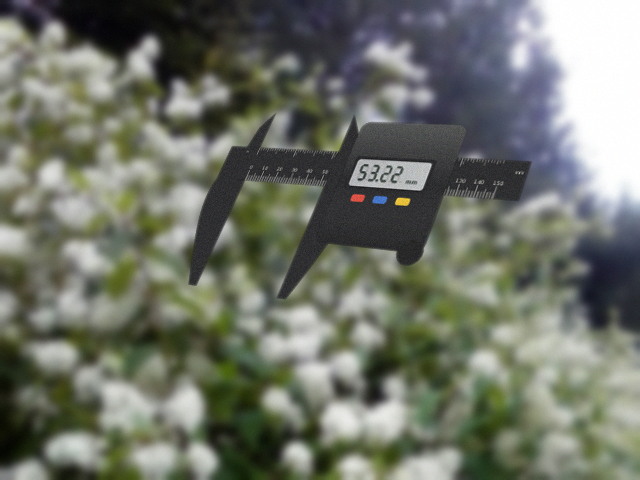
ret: 53.22
